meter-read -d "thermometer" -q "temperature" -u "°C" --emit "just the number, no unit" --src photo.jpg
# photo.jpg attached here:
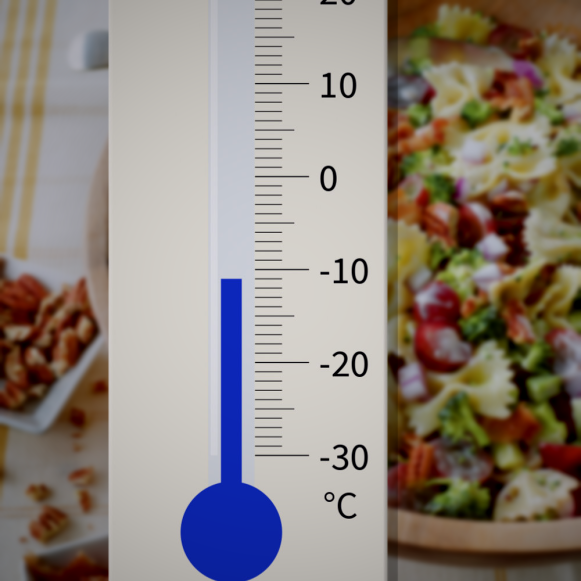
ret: -11
